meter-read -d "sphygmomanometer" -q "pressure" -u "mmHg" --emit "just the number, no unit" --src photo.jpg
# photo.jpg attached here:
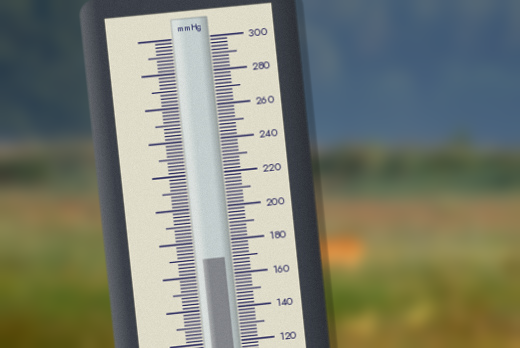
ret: 170
